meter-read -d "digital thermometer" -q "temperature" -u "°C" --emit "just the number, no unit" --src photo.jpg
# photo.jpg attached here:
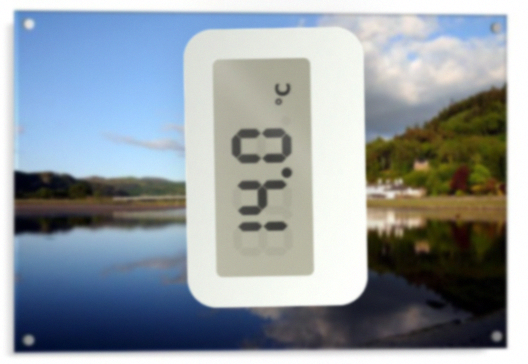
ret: 14.0
